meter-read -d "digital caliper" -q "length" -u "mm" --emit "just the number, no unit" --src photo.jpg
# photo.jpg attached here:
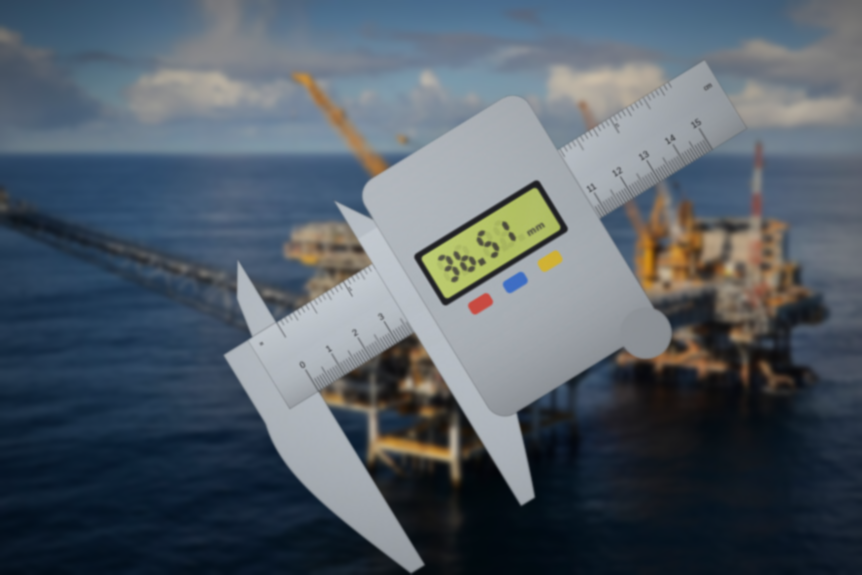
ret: 36.51
